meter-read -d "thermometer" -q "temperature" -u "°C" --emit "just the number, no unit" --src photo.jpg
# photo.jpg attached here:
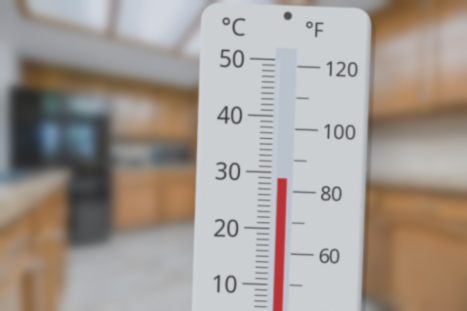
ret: 29
